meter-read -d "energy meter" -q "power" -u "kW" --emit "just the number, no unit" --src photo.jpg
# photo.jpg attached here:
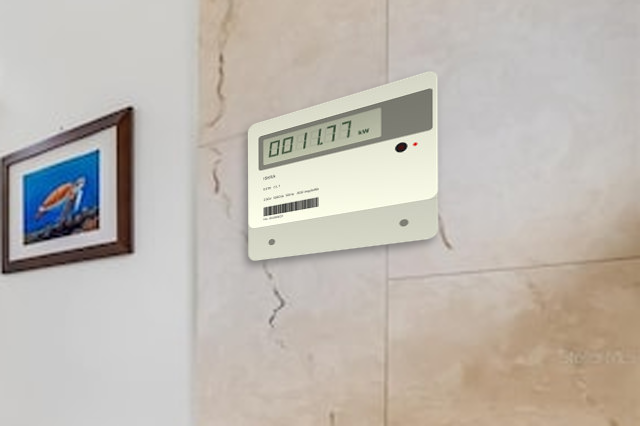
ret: 11.77
